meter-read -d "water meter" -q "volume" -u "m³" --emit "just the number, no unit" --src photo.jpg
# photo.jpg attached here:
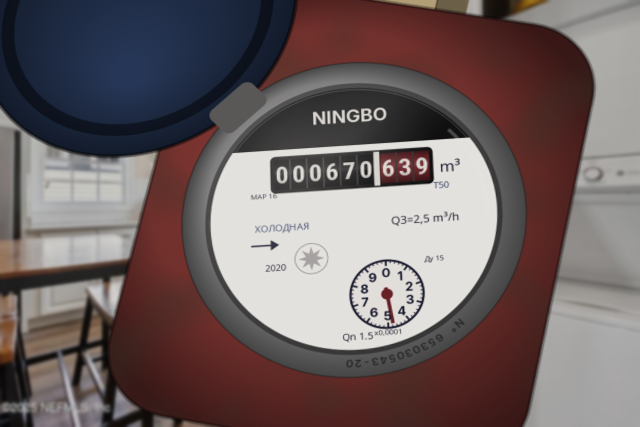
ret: 670.6394
